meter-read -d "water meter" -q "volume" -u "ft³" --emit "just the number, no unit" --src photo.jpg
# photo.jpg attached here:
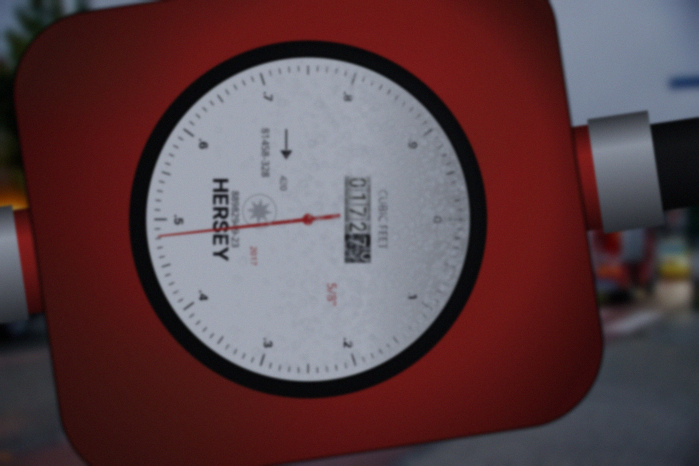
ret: 17270.48
